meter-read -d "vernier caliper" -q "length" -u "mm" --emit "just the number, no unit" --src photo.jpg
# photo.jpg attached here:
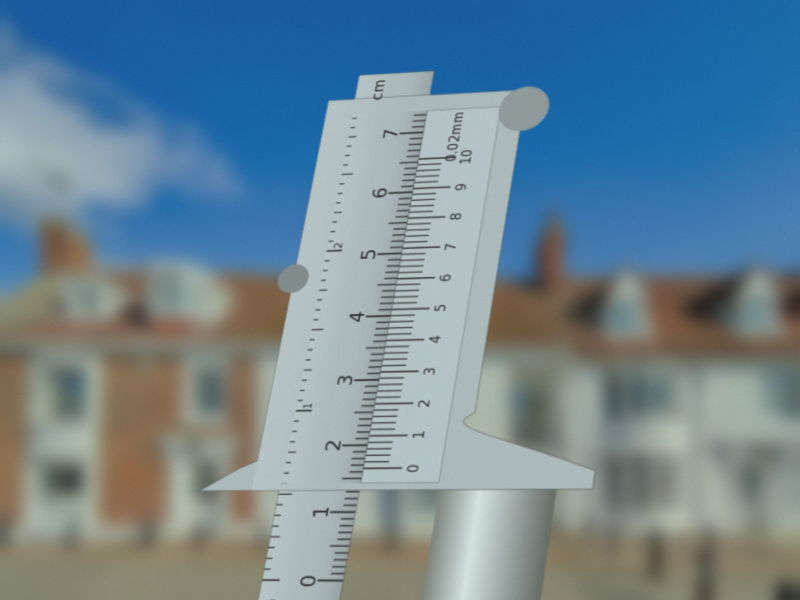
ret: 16.5
